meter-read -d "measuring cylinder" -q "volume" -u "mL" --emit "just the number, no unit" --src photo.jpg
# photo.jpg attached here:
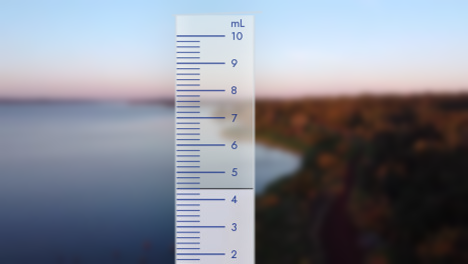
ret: 4.4
